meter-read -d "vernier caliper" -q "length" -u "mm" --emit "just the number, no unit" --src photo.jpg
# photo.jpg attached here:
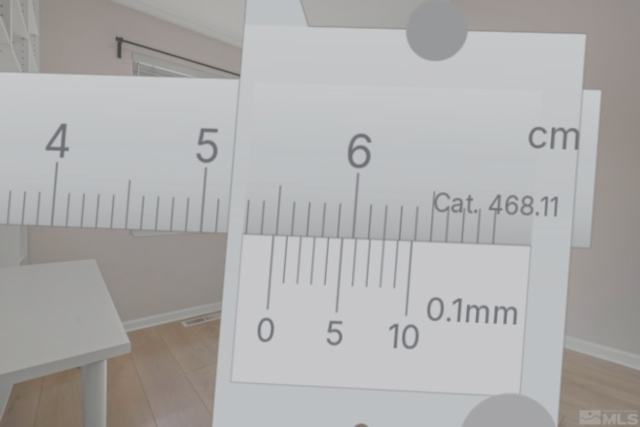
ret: 54.8
